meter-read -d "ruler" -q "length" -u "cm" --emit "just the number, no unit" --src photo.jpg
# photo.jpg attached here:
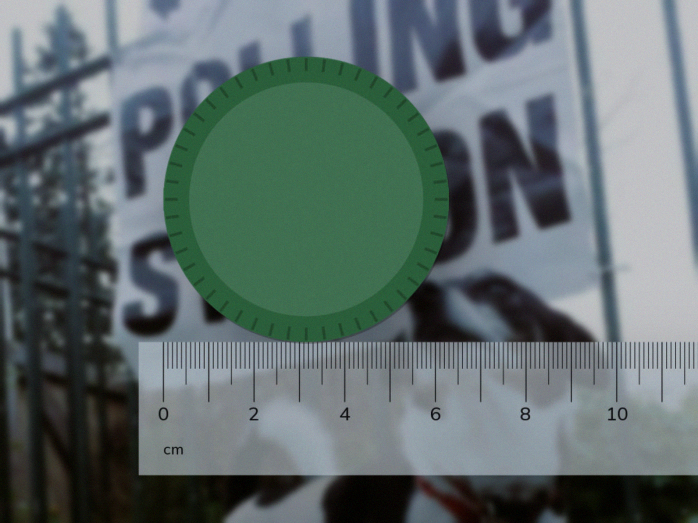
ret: 6.3
